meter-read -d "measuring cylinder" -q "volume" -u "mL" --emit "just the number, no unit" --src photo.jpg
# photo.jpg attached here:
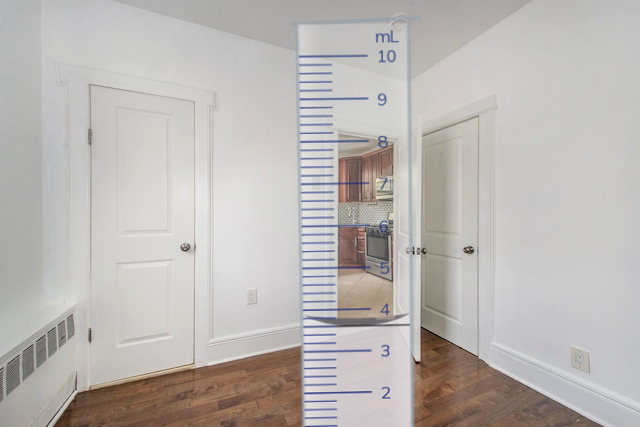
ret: 3.6
